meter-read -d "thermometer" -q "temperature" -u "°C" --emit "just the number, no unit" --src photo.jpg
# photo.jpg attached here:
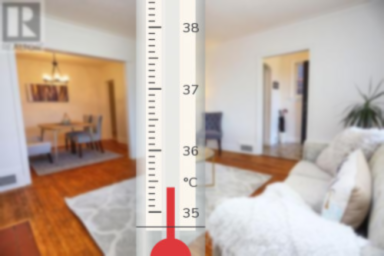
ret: 35.4
